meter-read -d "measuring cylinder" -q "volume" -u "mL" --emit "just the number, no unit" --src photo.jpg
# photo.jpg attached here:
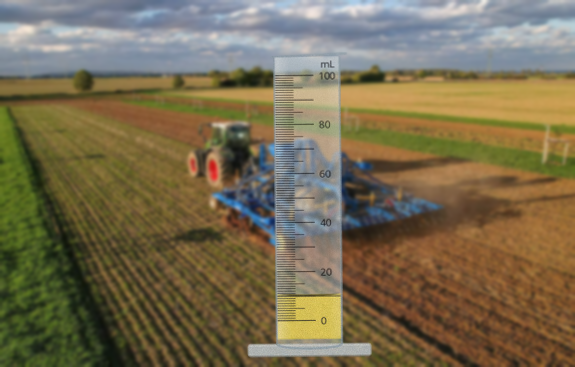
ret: 10
